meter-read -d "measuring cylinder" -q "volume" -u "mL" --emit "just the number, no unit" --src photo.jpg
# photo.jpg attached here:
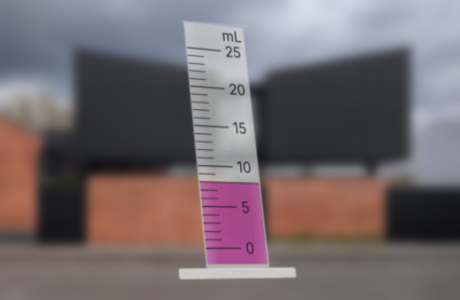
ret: 8
